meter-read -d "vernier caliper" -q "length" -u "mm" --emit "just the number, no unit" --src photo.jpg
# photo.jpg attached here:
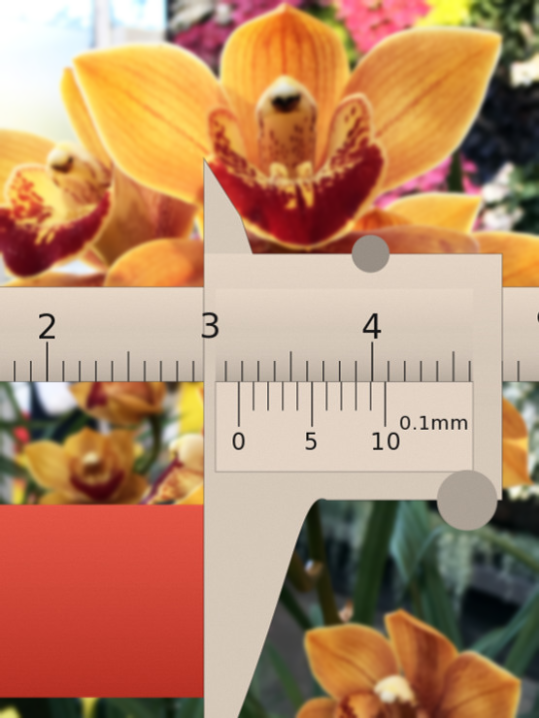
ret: 31.8
